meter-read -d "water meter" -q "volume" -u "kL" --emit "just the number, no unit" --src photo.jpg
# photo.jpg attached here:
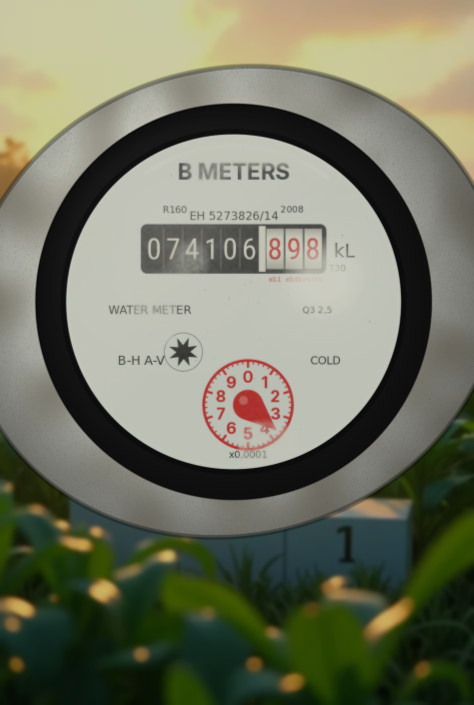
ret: 74106.8983
